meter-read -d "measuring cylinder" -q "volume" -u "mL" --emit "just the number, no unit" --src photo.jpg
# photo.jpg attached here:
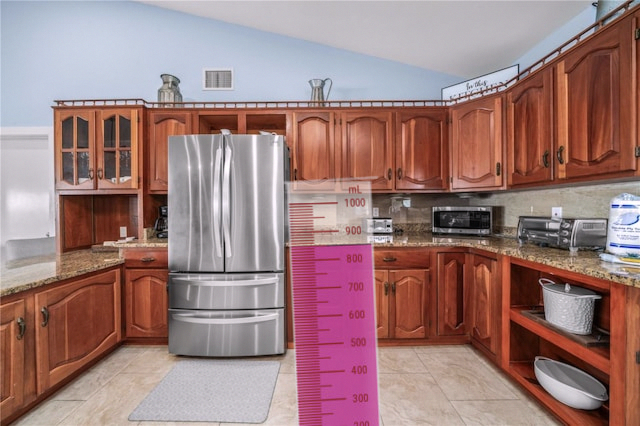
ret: 850
